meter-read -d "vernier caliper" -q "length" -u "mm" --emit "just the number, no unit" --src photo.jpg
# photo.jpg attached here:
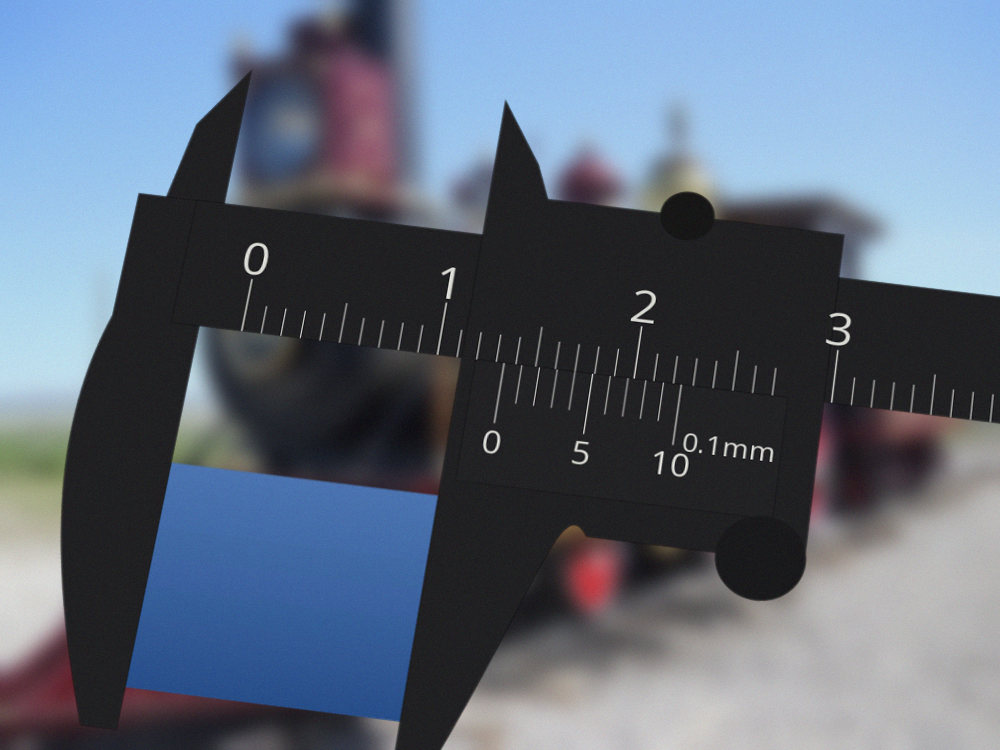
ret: 13.4
